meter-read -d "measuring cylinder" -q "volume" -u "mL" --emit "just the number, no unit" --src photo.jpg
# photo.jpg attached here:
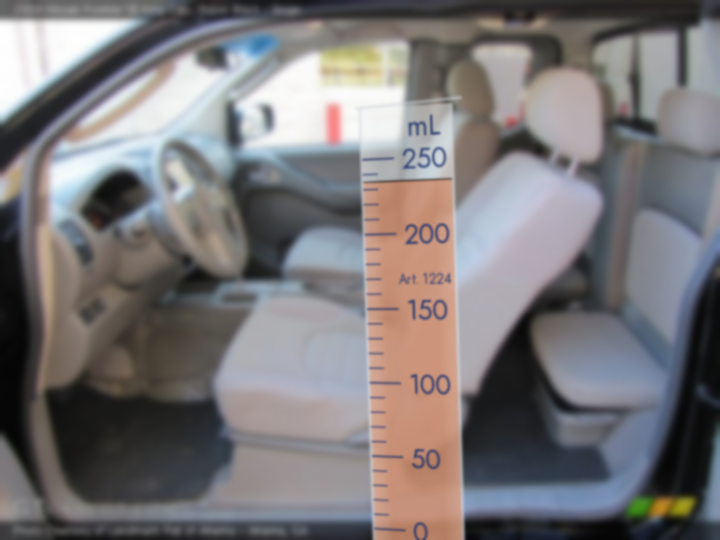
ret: 235
